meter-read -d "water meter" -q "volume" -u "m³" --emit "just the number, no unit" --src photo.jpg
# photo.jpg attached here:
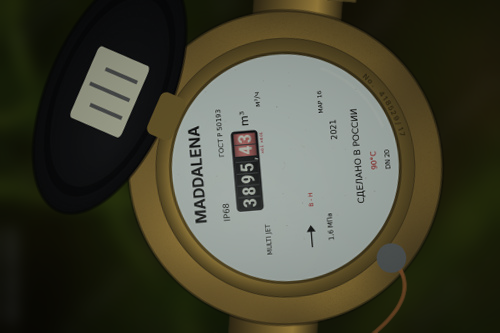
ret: 3895.43
